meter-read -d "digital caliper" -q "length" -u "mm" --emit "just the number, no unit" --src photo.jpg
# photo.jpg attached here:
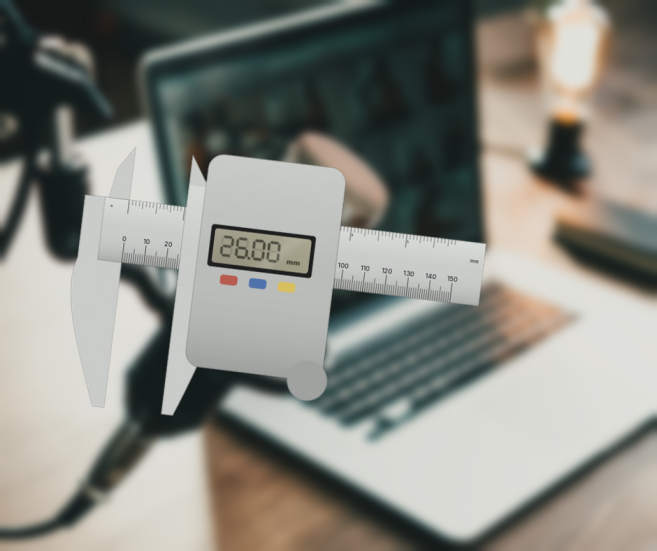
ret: 26.00
